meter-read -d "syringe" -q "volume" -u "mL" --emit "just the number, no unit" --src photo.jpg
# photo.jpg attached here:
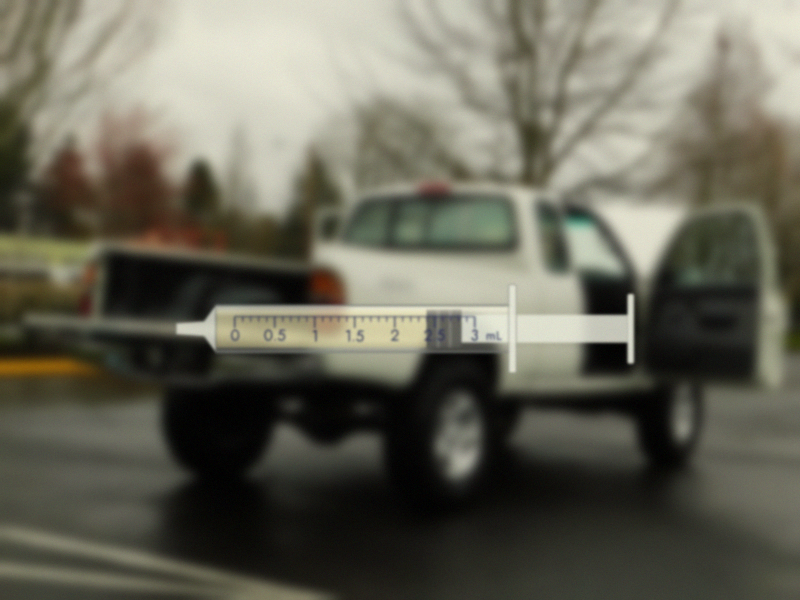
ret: 2.4
